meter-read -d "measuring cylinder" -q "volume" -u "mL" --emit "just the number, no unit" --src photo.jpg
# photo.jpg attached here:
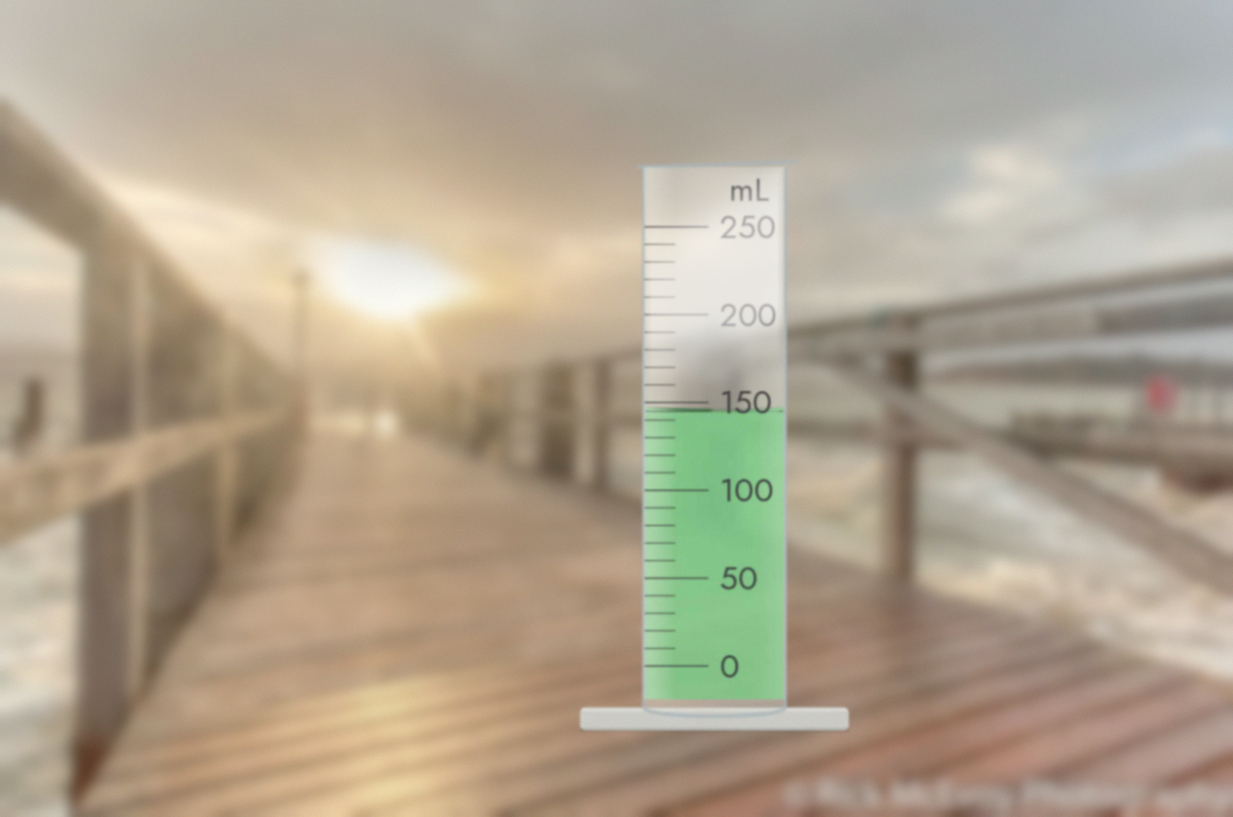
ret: 145
